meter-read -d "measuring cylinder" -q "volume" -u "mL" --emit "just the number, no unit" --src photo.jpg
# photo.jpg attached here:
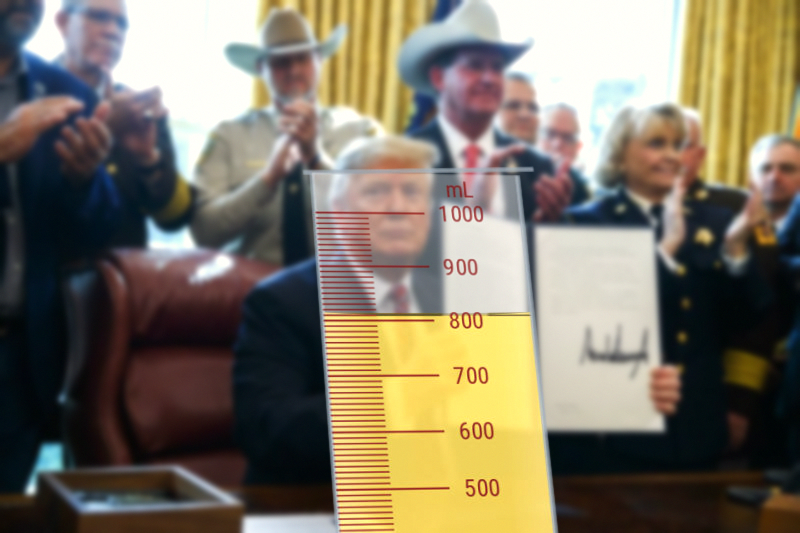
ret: 810
